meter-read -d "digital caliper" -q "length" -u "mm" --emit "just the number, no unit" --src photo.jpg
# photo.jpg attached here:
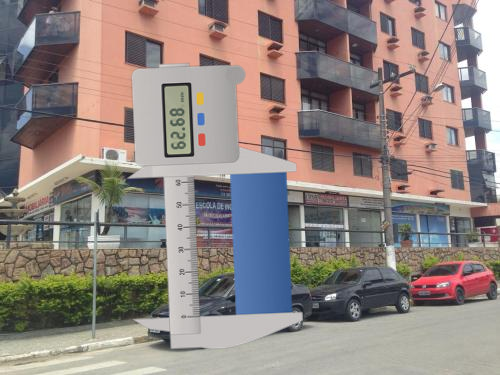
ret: 62.68
